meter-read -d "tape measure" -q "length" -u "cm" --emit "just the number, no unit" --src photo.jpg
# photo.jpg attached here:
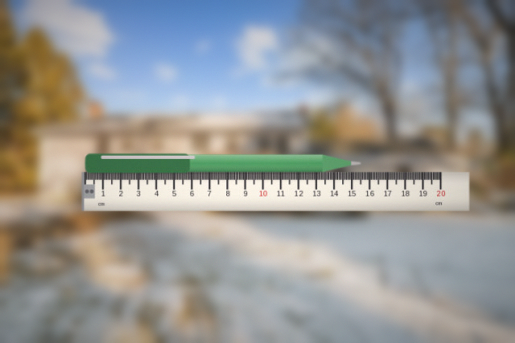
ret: 15.5
